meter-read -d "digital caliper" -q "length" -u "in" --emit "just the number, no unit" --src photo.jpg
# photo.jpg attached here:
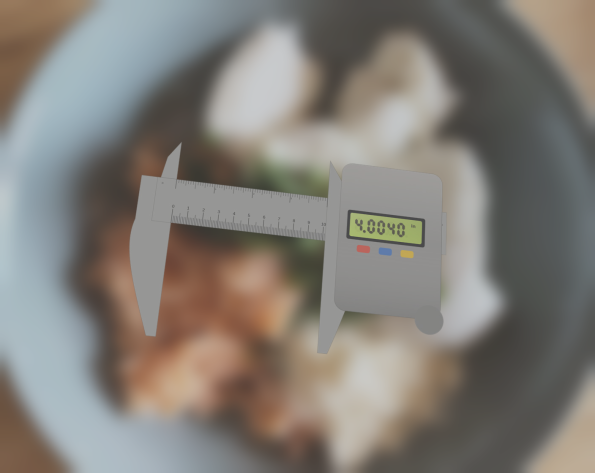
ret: 4.0040
